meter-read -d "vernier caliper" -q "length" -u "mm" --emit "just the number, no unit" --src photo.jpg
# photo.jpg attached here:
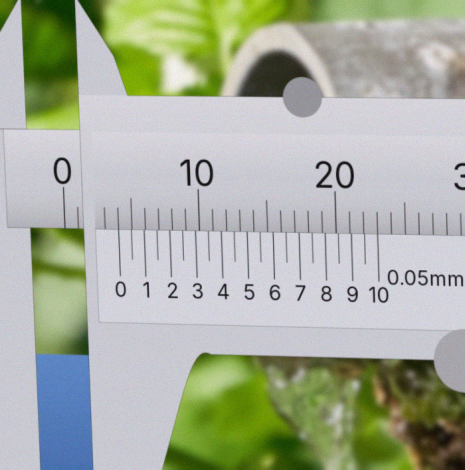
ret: 4.0
